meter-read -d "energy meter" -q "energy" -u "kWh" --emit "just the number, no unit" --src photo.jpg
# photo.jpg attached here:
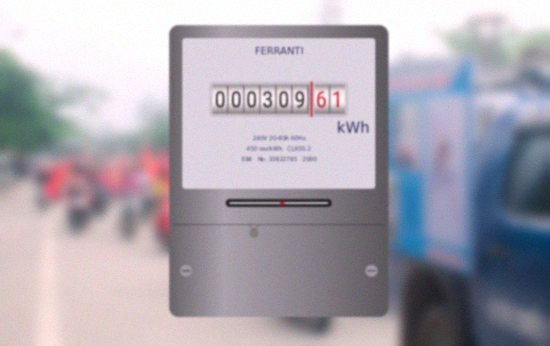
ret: 309.61
